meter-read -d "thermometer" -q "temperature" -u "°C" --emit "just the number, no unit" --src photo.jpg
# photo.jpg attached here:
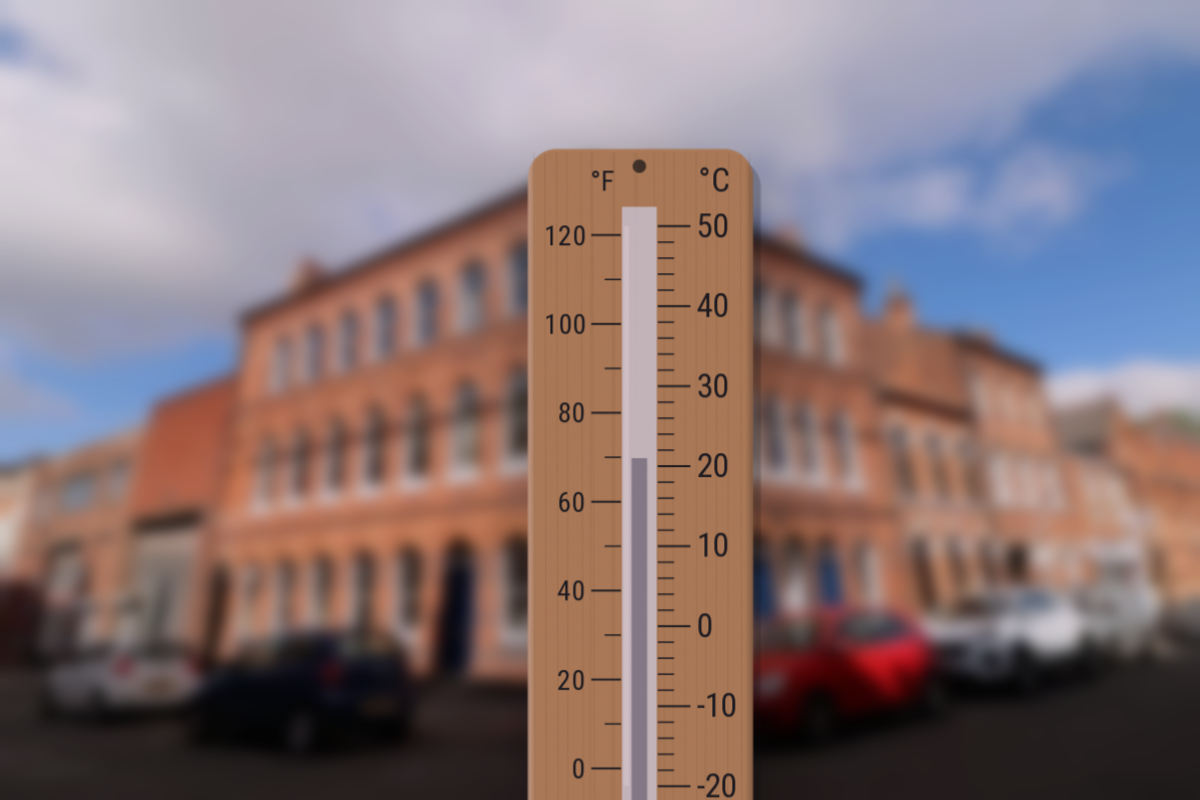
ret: 21
